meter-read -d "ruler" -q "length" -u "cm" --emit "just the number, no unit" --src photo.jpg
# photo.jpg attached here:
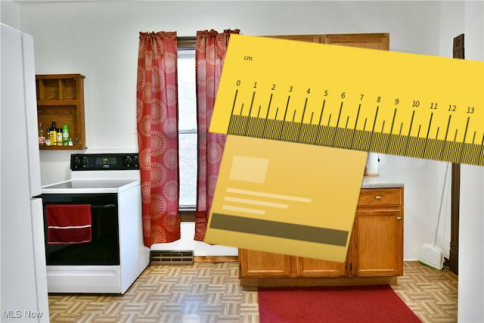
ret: 8
